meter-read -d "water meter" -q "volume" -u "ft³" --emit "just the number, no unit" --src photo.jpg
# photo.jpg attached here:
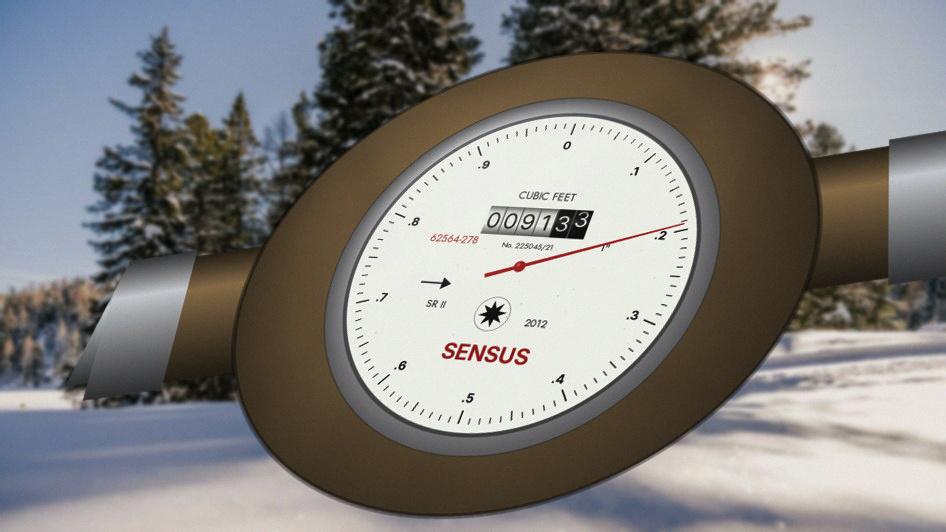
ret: 9133.19
